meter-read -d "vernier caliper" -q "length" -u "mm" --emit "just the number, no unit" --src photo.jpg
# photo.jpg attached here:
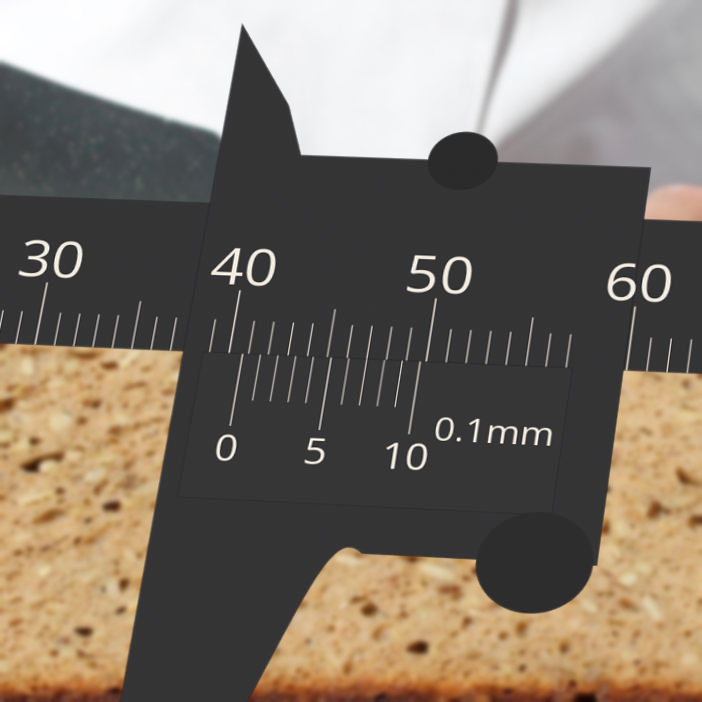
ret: 40.7
